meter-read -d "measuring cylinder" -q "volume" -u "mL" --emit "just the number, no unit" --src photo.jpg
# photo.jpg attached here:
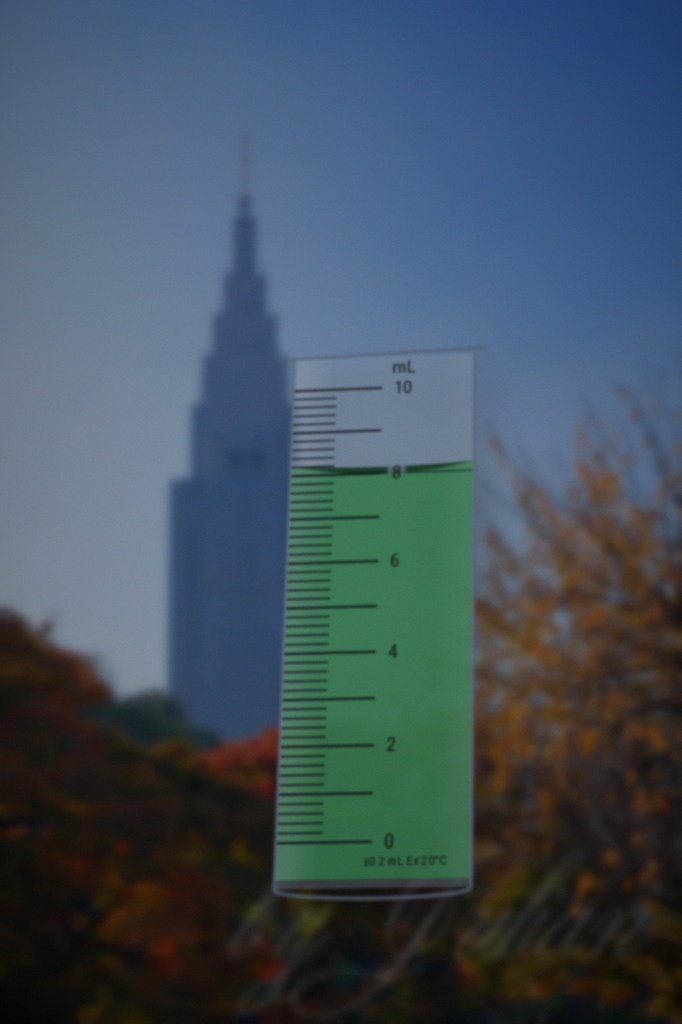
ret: 8
